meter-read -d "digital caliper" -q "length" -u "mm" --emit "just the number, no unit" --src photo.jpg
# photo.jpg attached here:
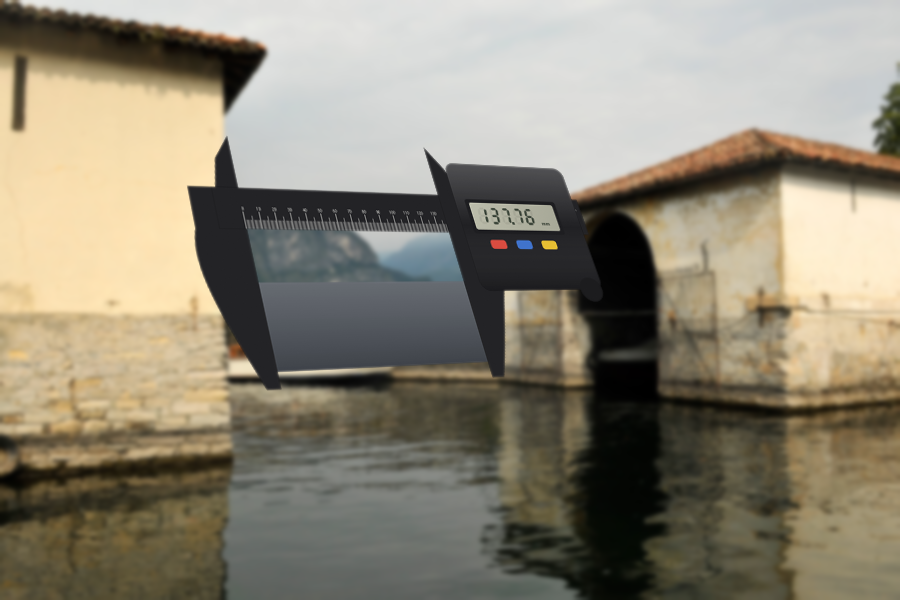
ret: 137.76
